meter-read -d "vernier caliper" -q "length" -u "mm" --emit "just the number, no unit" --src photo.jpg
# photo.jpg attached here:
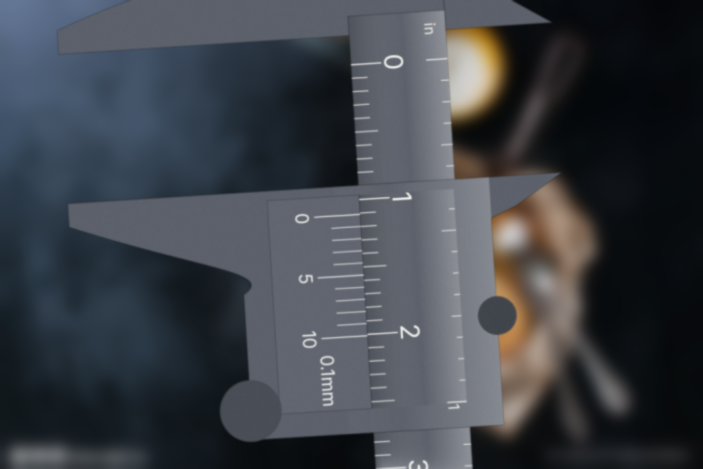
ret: 11.1
